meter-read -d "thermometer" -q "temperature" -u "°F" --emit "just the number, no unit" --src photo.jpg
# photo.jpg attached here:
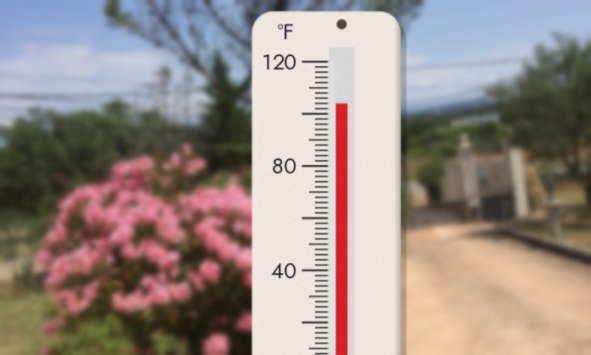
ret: 104
